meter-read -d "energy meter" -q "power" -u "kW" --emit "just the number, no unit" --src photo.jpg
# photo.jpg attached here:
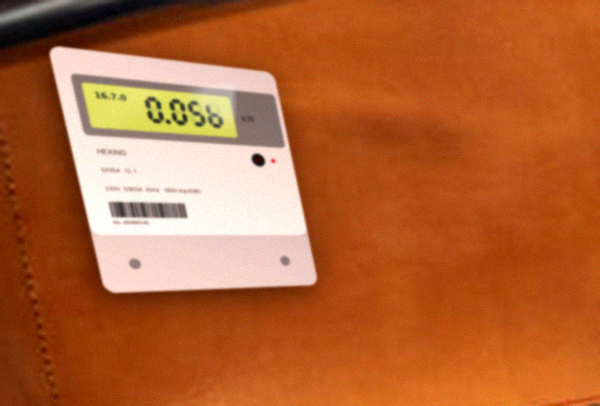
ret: 0.056
